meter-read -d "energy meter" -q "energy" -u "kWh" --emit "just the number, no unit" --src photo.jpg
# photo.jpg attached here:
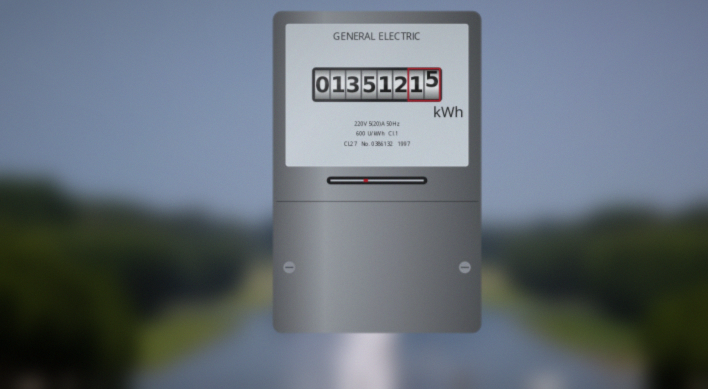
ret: 13512.15
